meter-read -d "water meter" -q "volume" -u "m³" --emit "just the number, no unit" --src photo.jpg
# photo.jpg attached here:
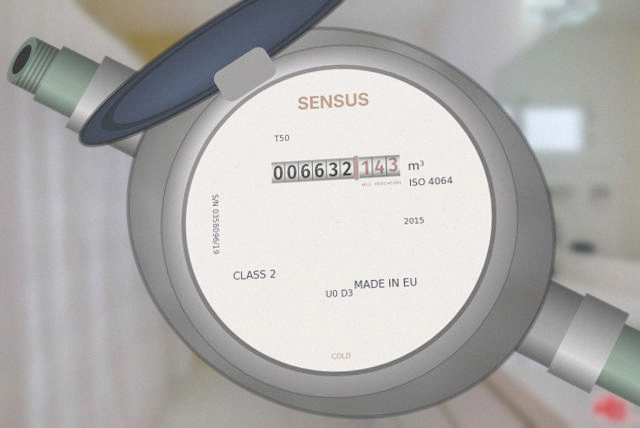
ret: 6632.143
